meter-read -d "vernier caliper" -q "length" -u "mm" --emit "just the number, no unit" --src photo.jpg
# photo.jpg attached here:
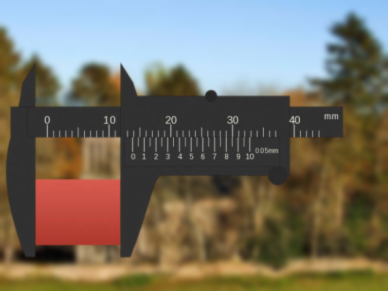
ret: 13.8
